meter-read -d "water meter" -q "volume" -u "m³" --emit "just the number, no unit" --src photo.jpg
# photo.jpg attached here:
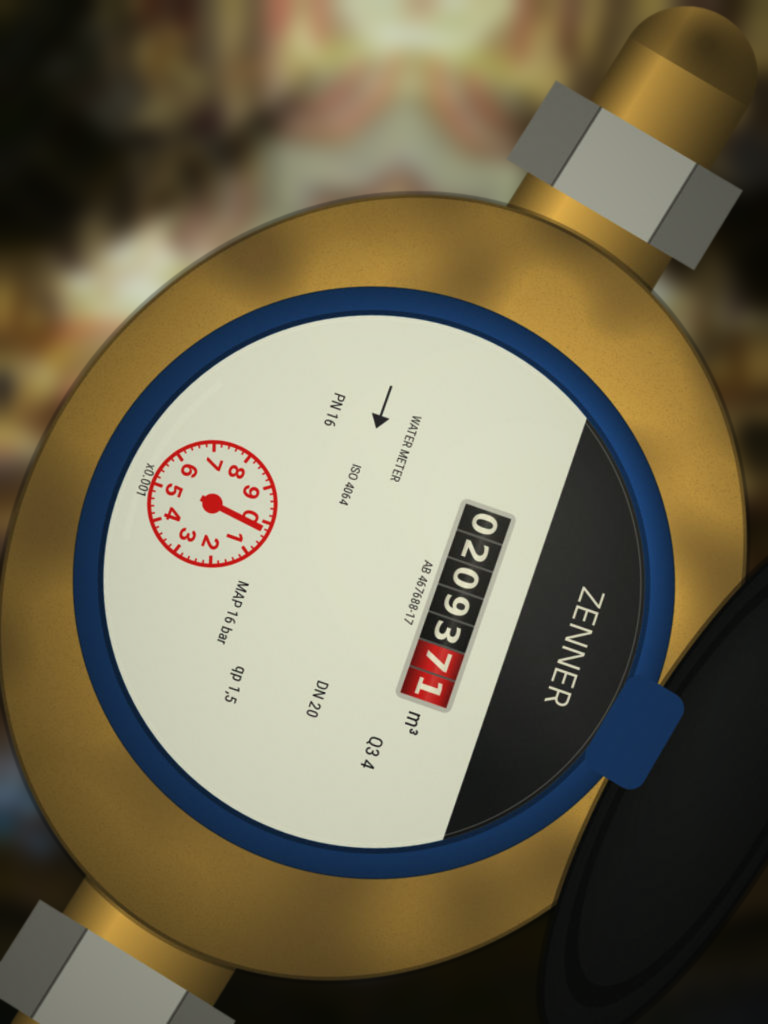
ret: 2093.710
